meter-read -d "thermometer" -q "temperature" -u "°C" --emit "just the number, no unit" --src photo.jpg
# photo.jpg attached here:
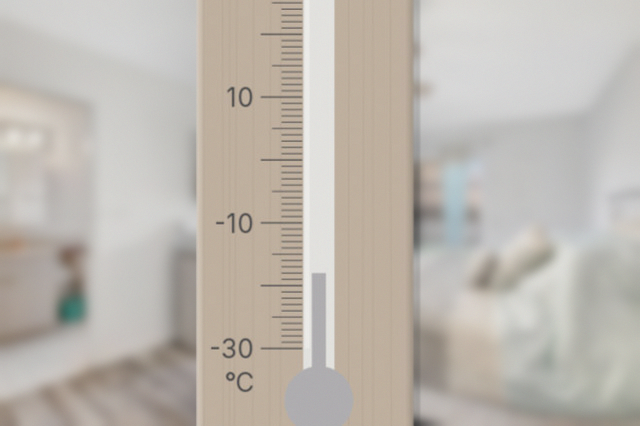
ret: -18
